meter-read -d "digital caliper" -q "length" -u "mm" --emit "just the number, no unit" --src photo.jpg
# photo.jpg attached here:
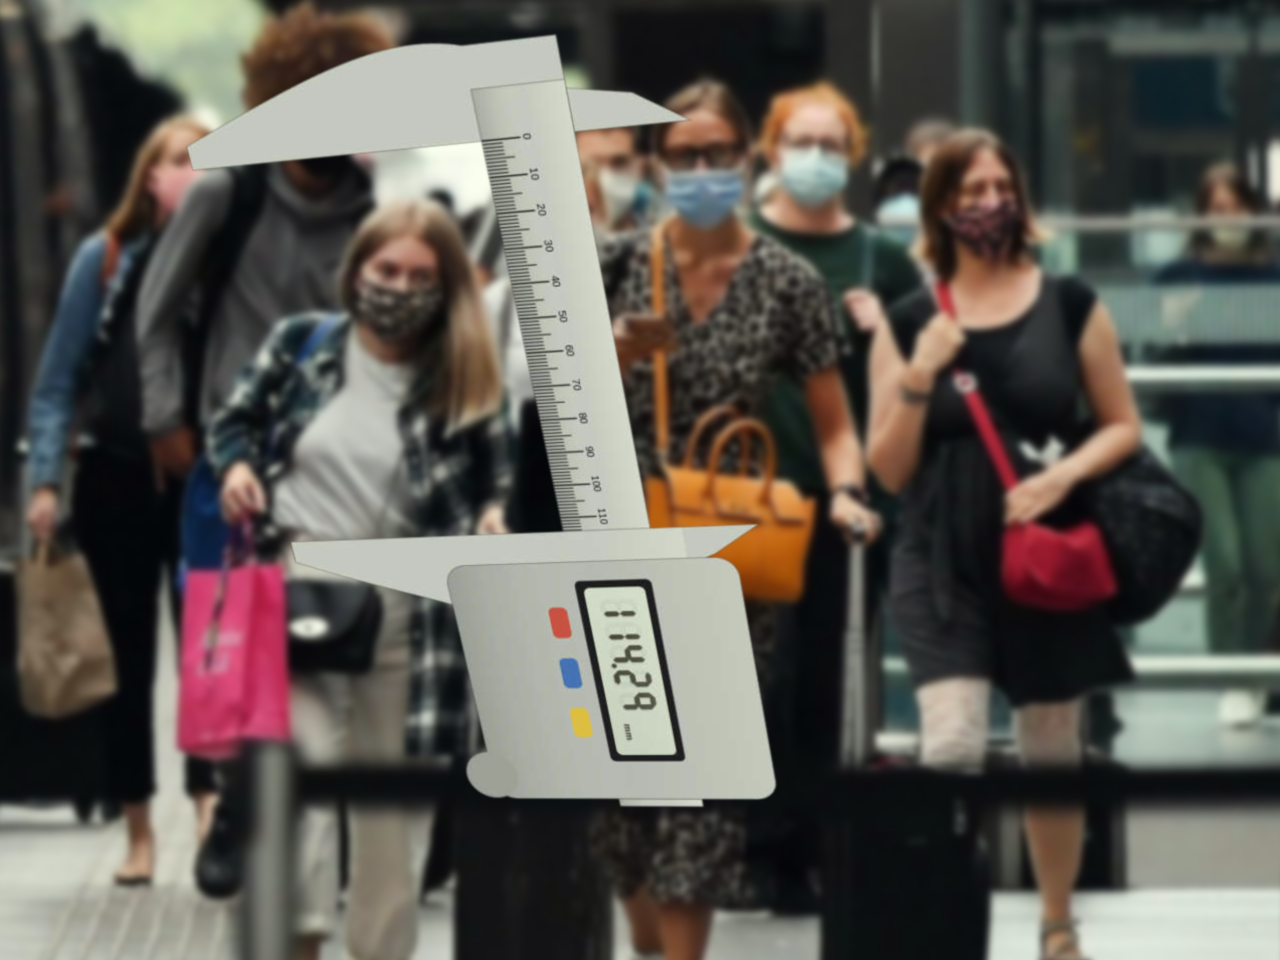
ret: 114.29
